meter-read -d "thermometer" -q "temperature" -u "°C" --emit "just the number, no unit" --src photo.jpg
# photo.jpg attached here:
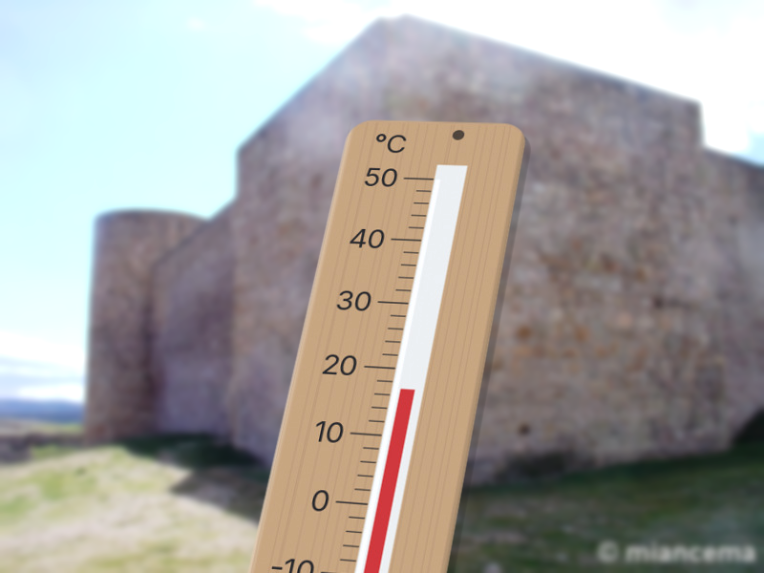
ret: 17
